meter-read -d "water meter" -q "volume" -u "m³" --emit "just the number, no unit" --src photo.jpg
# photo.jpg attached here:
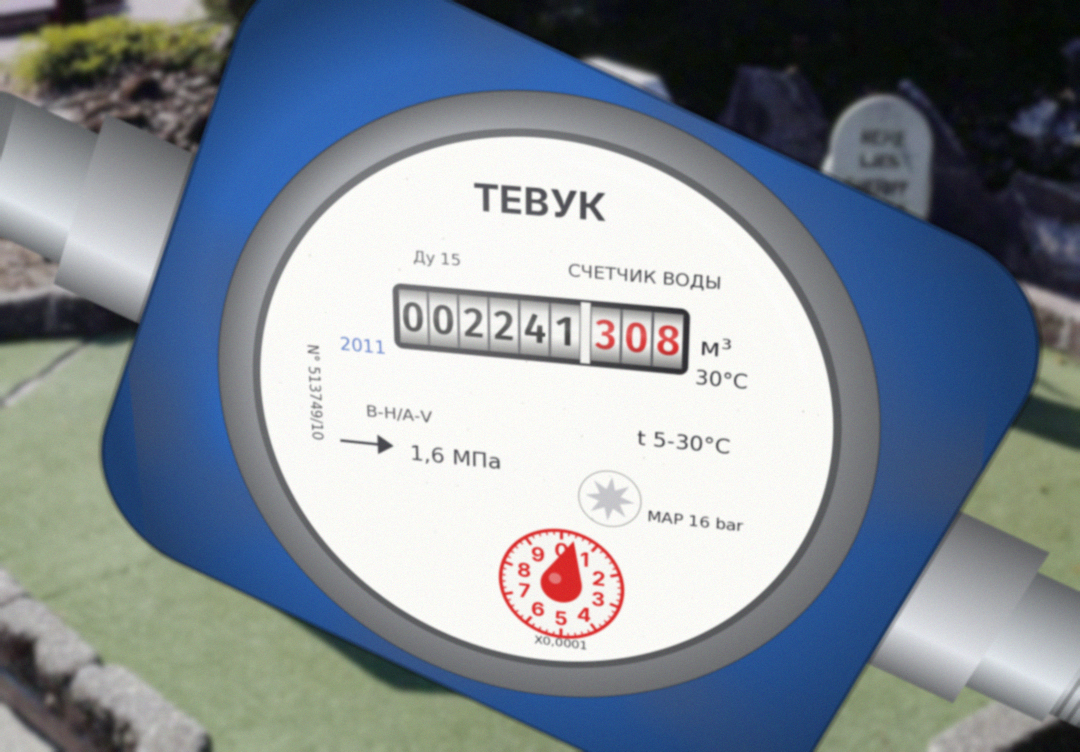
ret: 2241.3080
